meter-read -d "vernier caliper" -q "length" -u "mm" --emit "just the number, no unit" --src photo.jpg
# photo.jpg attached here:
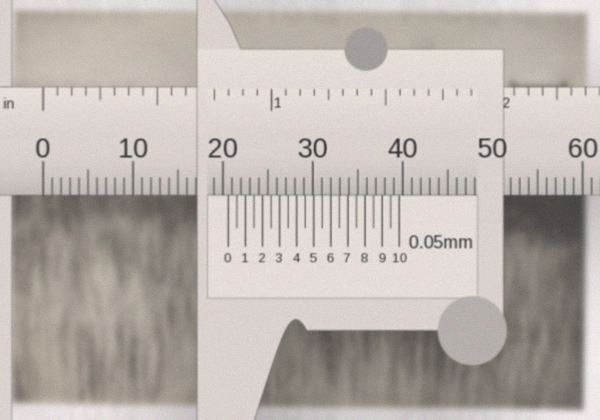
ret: 20.6
